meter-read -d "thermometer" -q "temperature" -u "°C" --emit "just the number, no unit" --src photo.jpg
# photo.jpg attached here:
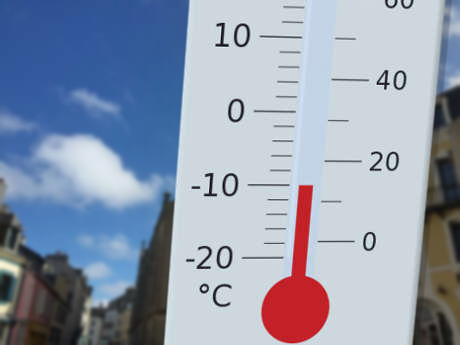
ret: -10
